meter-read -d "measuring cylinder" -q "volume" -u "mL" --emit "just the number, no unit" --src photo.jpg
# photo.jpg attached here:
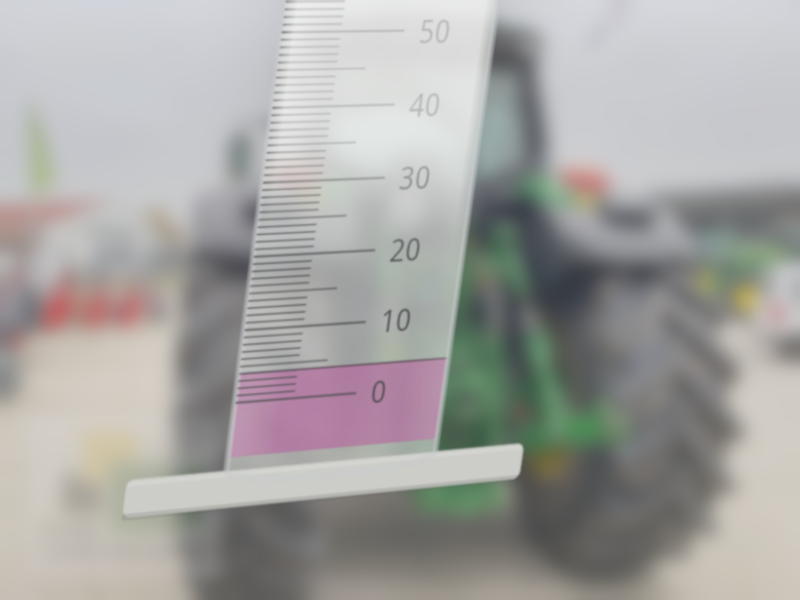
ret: 4
